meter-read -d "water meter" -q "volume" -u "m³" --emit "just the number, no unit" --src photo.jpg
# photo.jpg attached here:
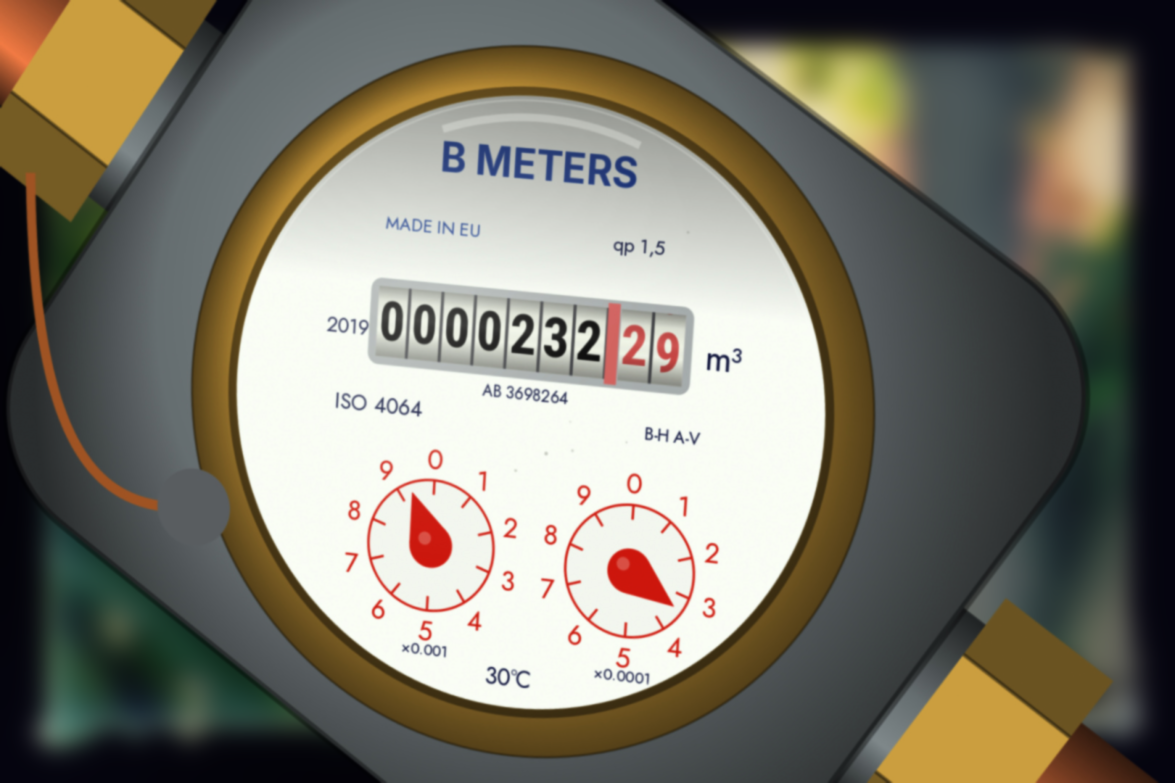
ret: 232.2893
